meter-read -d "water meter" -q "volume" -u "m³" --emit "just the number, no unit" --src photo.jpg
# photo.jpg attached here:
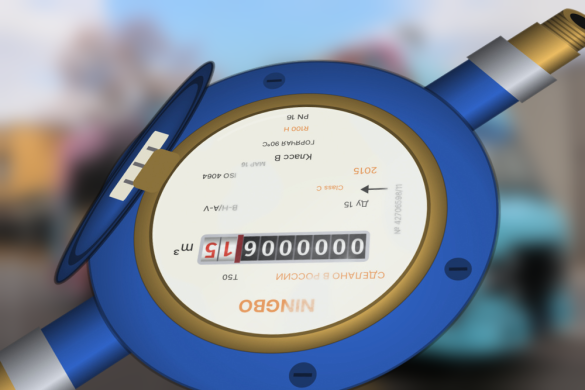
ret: 6.15
